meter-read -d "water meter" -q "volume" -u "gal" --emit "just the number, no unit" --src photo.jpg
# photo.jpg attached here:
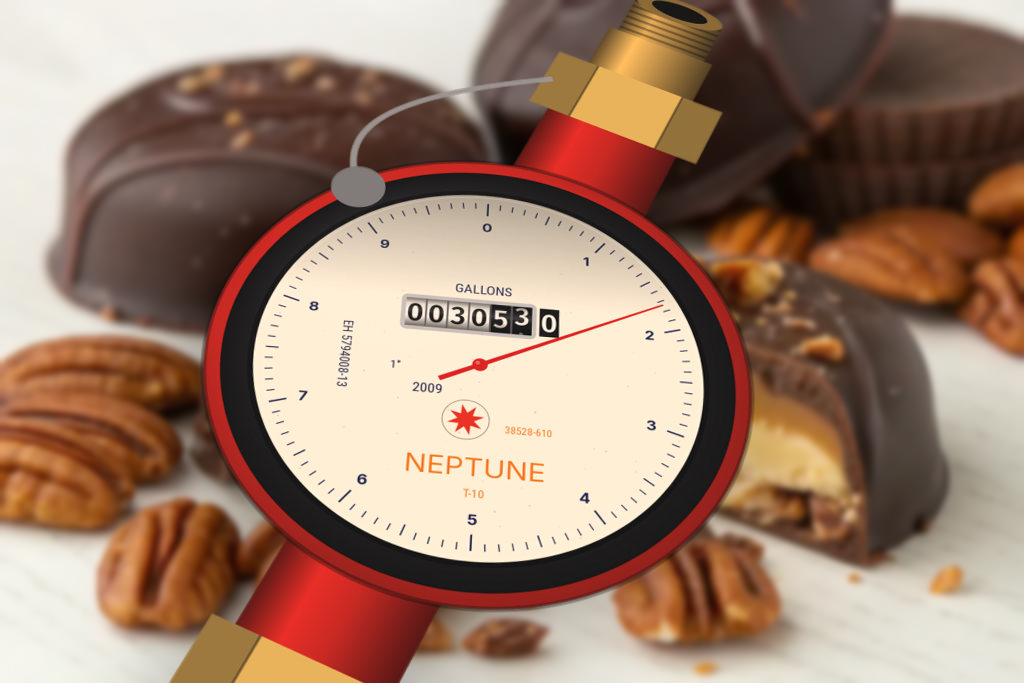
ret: 30531.7
